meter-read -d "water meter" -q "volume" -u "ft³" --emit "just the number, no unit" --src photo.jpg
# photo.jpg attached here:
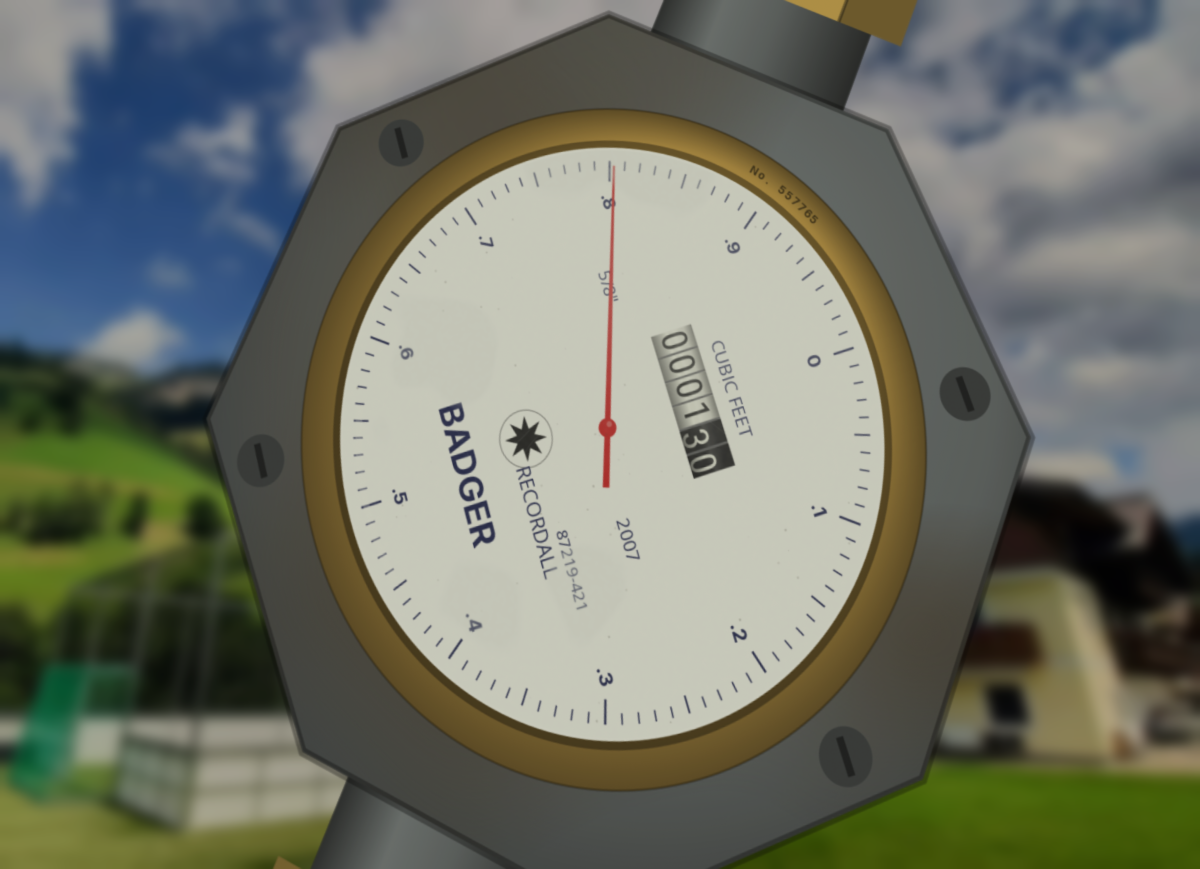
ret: 129.80
